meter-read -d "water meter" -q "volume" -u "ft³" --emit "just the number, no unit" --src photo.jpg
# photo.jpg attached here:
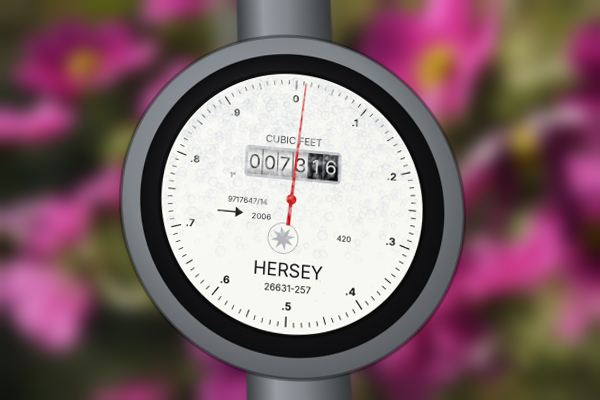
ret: 7316.01
